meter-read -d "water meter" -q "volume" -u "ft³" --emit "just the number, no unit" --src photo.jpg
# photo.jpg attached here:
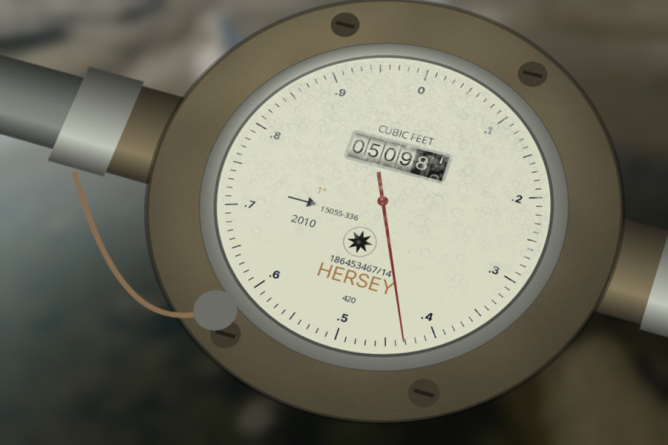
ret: 50981.43
